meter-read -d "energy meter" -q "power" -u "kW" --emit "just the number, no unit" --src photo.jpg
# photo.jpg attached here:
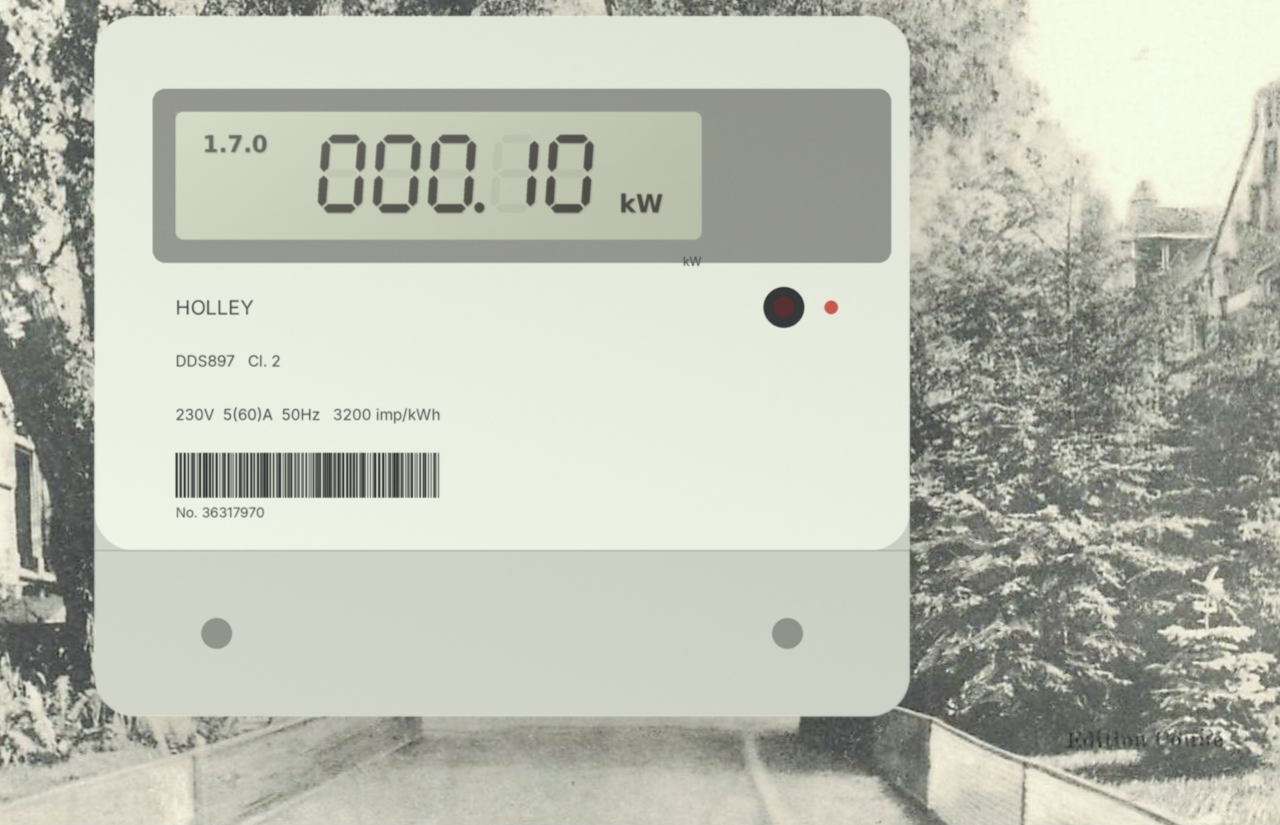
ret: 0.10
